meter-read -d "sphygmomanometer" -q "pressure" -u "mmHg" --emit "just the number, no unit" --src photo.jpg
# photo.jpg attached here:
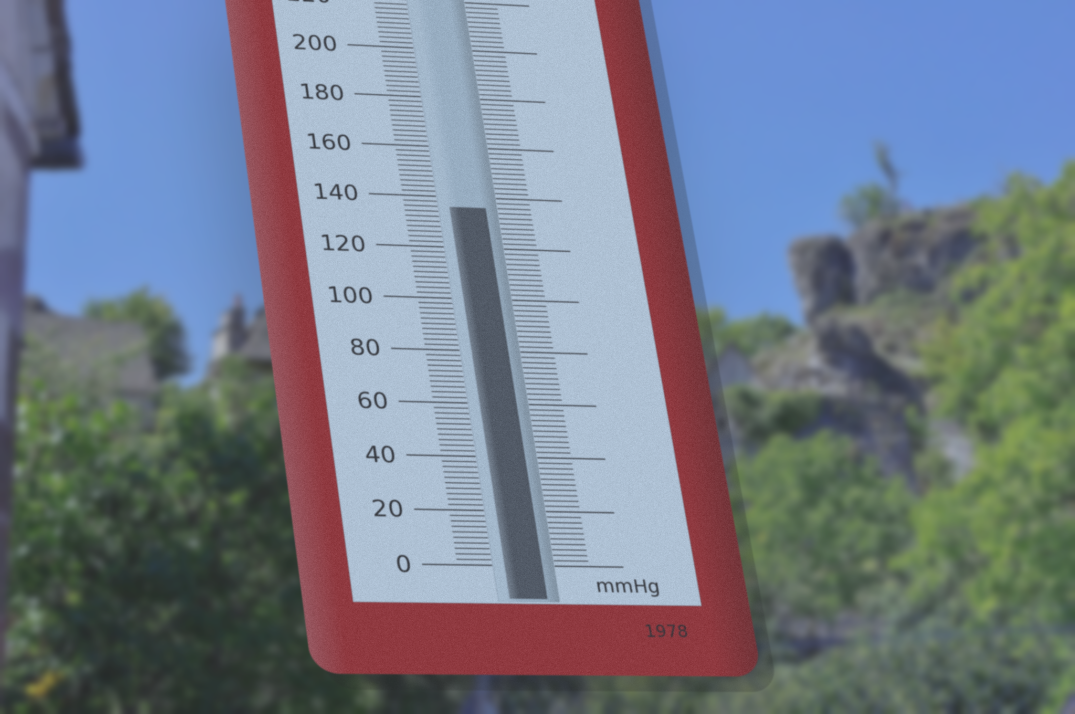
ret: 136
